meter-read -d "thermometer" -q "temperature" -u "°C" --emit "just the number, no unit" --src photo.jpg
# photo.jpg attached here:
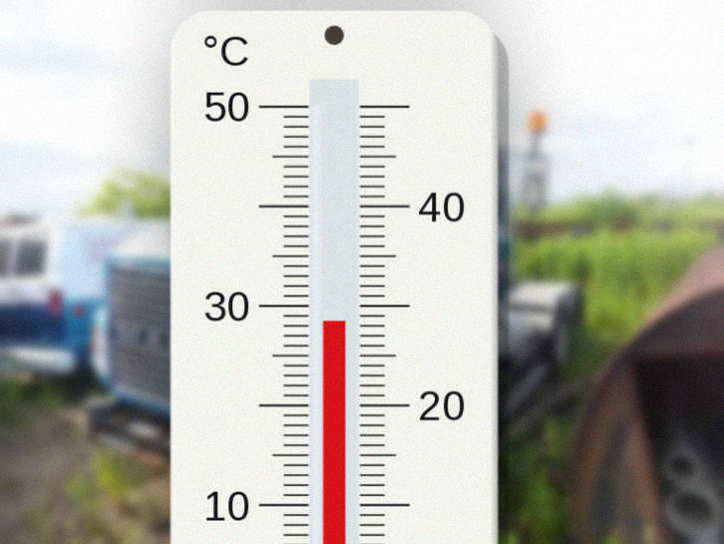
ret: 28.5
